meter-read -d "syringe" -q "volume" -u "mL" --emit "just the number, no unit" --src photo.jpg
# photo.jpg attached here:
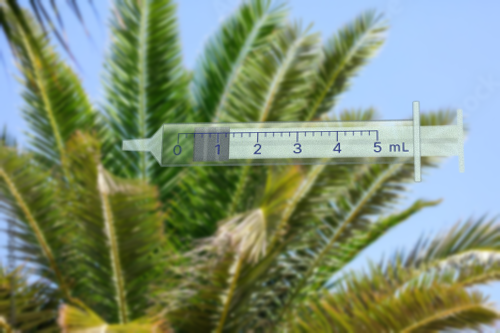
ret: 0.4
